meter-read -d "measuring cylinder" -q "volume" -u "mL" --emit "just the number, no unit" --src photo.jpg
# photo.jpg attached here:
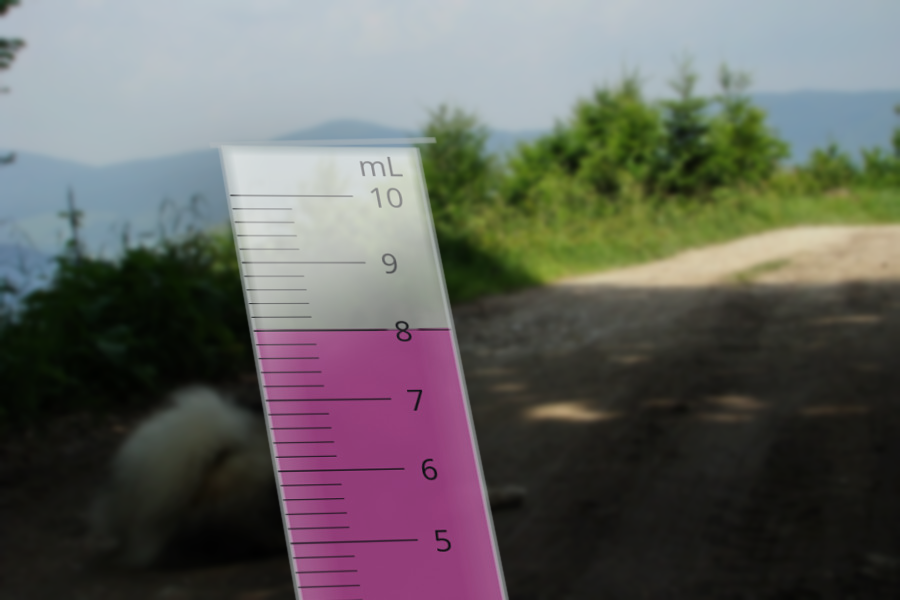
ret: 8
